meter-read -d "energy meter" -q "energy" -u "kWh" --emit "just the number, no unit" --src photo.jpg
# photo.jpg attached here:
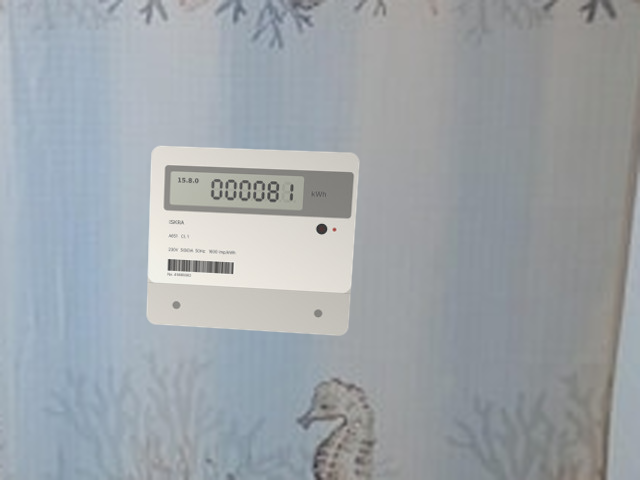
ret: 81
